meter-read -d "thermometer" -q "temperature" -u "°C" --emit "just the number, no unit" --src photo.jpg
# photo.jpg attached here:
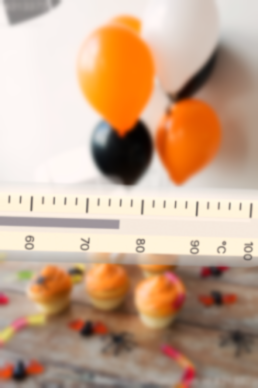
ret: 76
